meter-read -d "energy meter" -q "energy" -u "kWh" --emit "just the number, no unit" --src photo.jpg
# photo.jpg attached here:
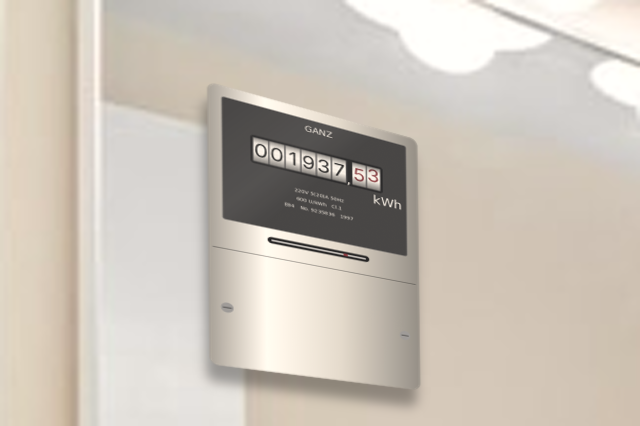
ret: 1937.53
